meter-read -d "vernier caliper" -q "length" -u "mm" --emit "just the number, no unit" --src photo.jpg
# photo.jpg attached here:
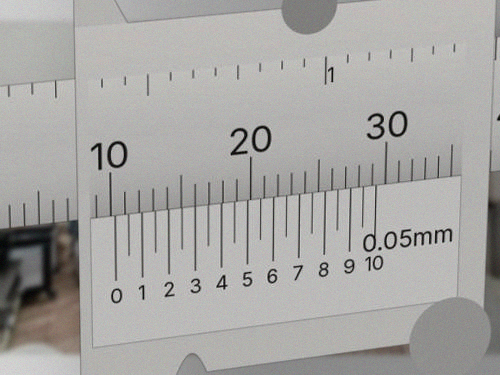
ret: 10.3
